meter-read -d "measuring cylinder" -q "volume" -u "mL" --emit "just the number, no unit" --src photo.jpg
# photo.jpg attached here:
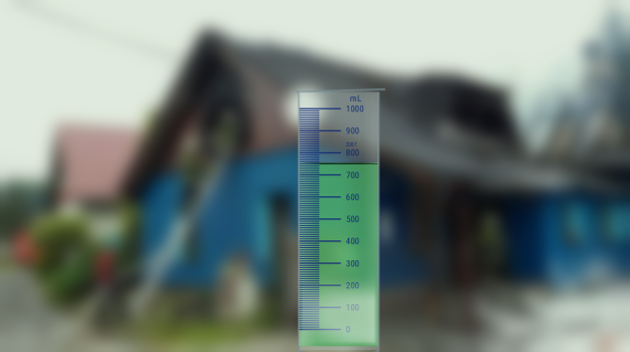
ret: 750
